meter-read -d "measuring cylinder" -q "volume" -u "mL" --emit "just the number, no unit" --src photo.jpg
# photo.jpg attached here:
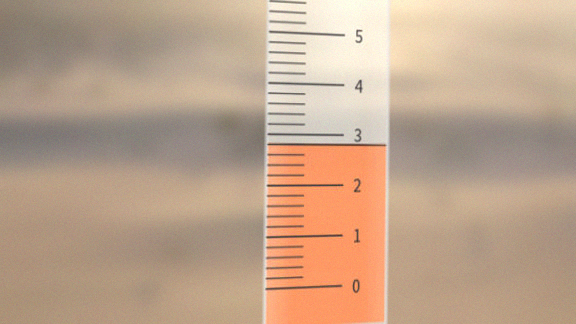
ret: 2.8
